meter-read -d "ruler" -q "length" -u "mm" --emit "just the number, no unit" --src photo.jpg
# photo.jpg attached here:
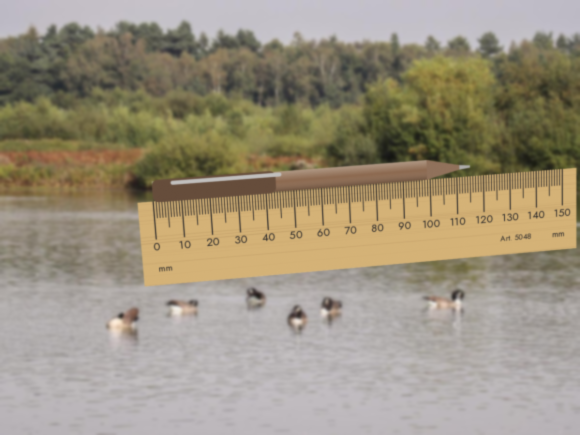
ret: 115
